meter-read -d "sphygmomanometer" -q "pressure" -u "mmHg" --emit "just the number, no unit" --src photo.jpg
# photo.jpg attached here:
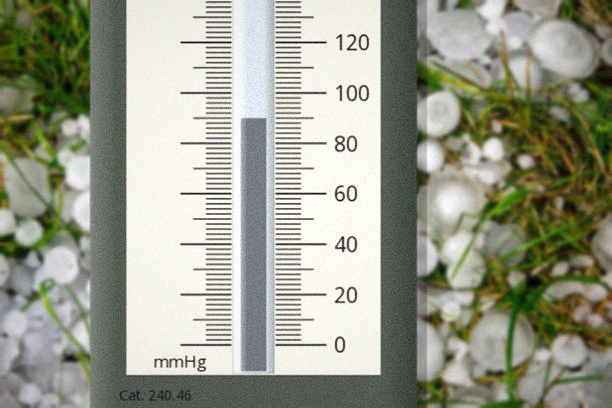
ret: 90
